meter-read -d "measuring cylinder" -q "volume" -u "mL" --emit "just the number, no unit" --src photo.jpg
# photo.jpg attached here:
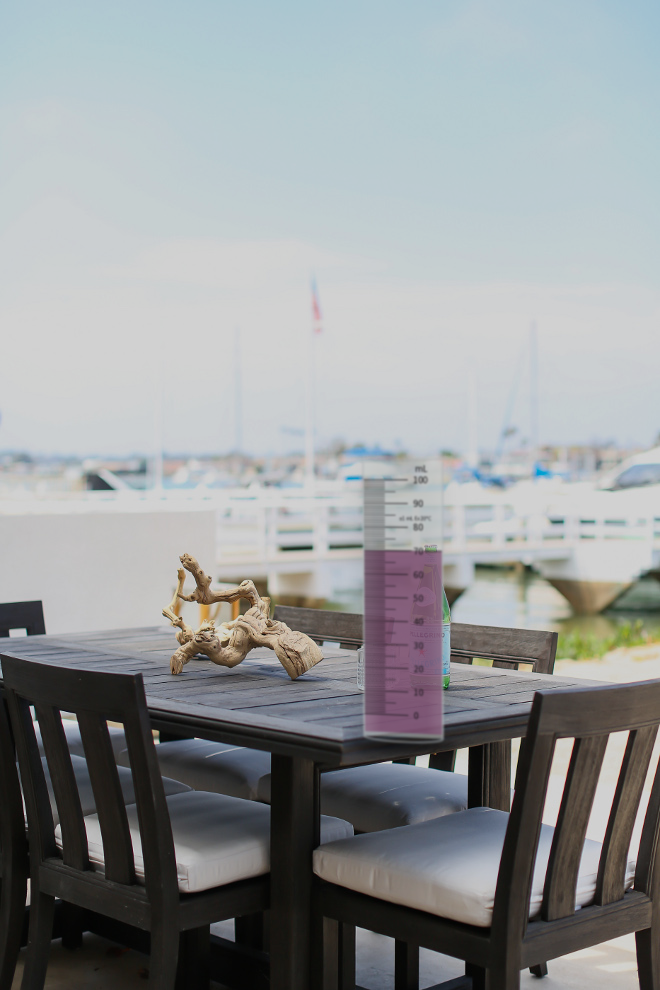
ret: 70
